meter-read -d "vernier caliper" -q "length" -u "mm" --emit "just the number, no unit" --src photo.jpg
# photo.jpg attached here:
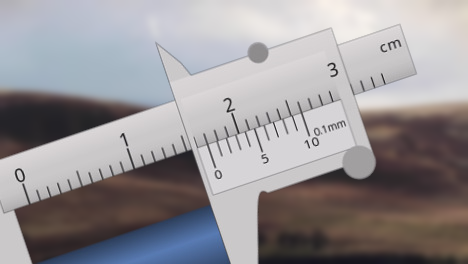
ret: 17.0
